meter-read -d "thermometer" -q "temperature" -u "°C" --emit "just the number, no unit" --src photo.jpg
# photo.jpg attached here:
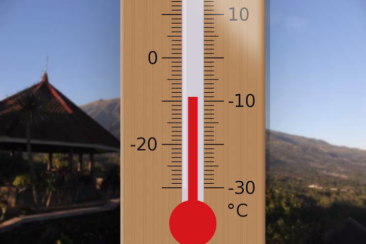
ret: -9
